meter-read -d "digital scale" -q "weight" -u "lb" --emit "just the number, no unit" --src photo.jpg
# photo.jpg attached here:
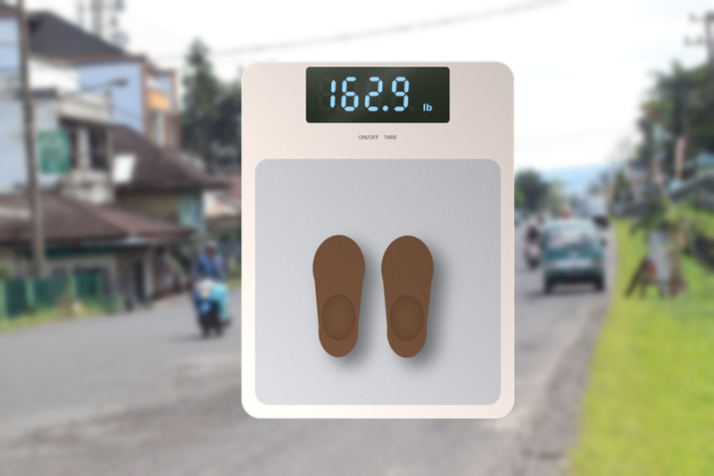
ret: 162.9
